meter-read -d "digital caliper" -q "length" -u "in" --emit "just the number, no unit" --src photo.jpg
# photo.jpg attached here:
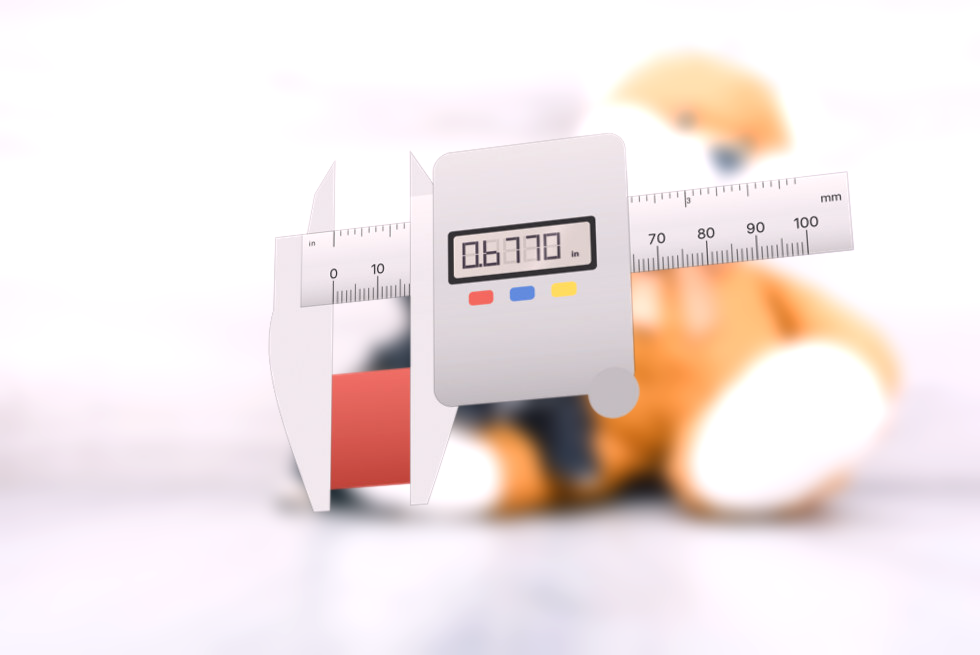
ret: 0.6770
